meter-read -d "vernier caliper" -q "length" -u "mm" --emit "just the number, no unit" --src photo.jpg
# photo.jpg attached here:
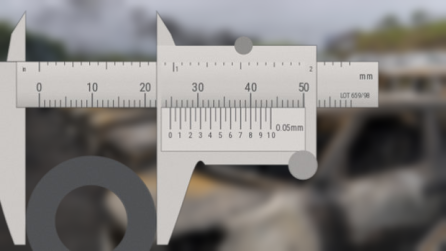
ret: 24.8
